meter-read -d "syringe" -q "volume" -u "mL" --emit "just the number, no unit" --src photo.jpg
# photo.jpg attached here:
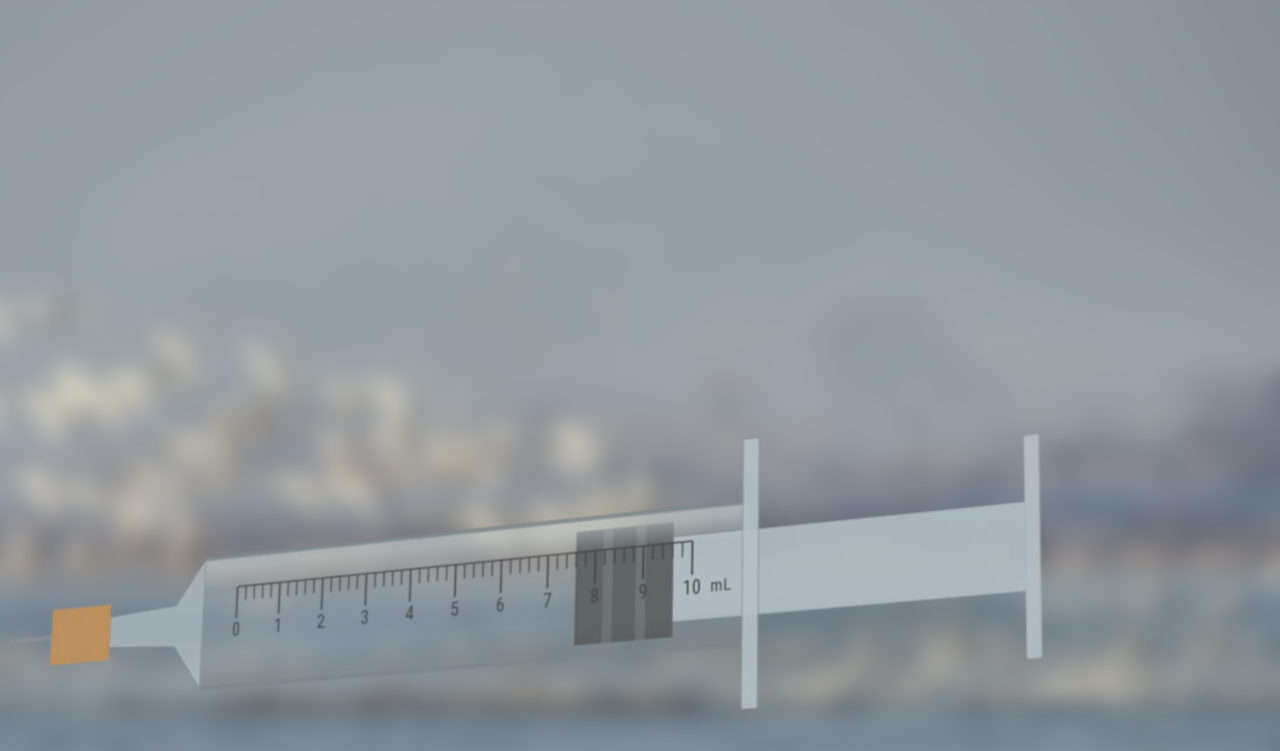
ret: 7.6
